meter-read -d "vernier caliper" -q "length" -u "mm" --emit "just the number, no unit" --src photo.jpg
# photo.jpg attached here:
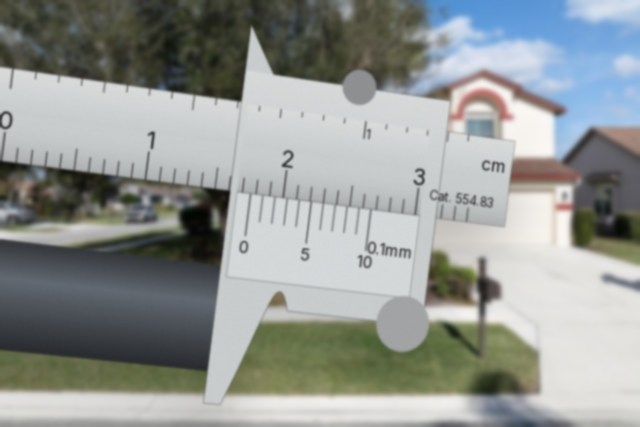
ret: 17.6
